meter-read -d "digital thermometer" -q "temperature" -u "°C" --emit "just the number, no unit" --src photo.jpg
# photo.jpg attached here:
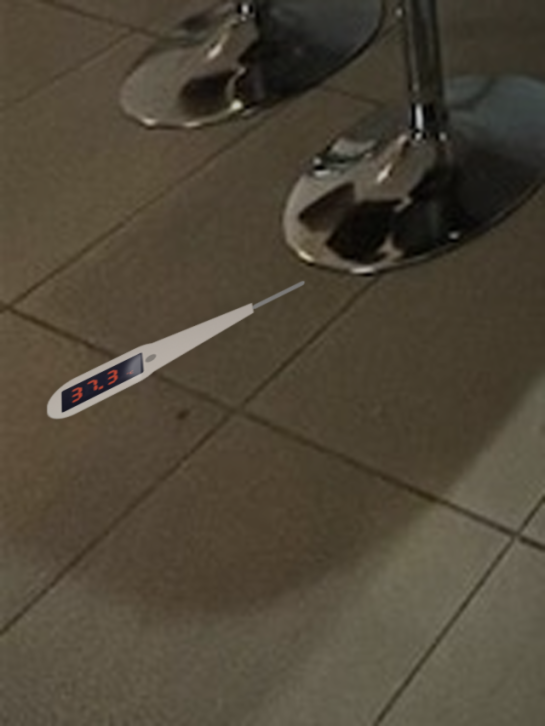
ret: 37.3
